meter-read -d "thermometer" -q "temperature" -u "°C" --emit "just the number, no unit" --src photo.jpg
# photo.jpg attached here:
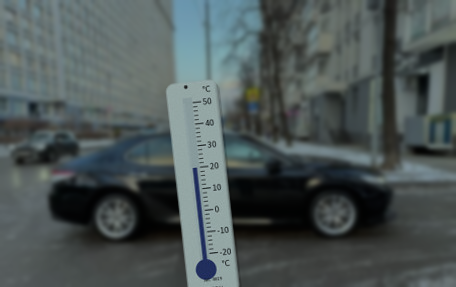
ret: 20
